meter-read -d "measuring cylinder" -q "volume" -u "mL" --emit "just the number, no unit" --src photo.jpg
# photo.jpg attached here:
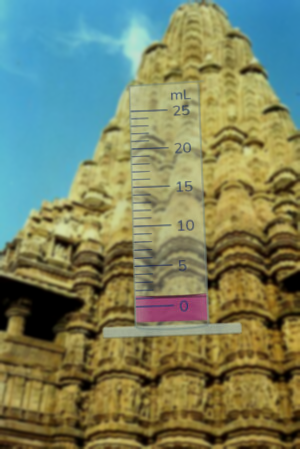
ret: 1
